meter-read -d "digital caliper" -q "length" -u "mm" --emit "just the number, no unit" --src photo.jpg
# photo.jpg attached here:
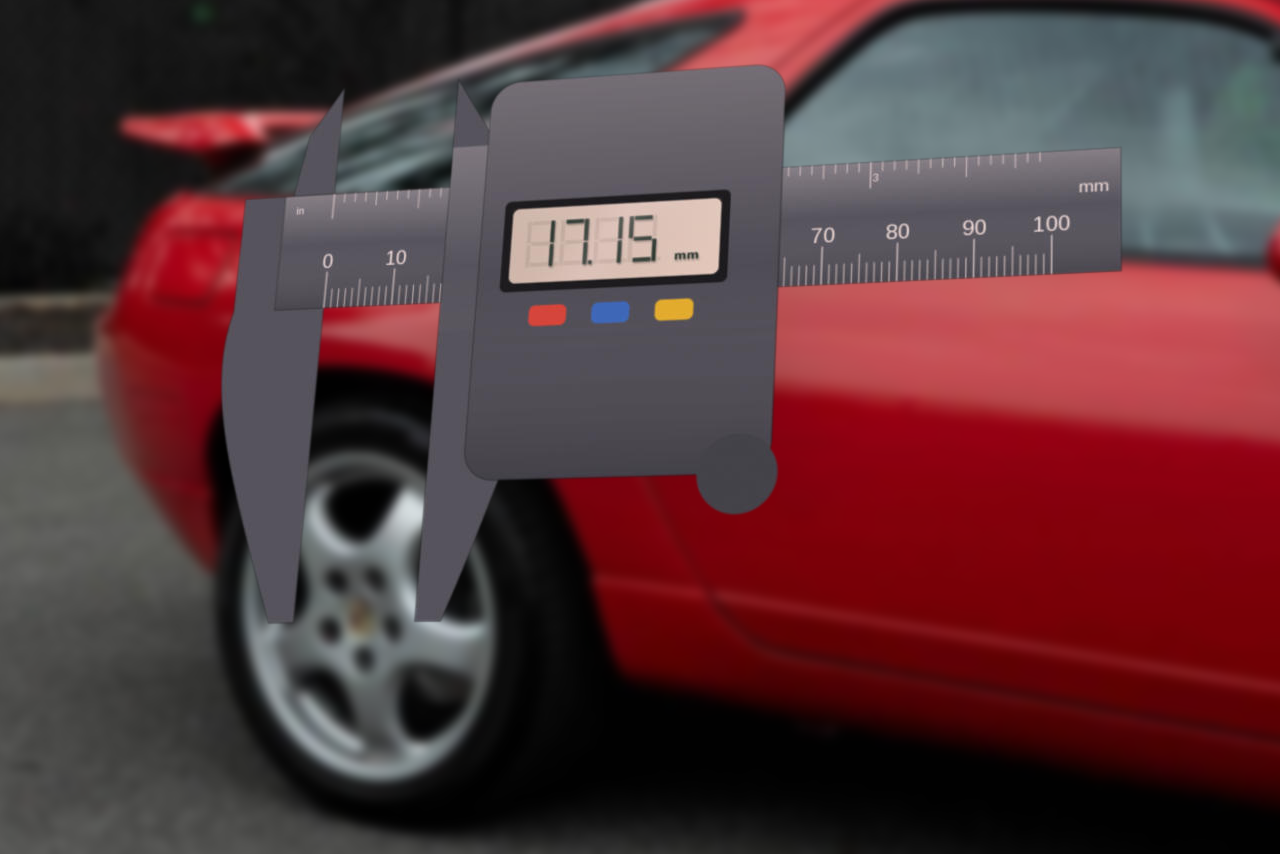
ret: 17.15
